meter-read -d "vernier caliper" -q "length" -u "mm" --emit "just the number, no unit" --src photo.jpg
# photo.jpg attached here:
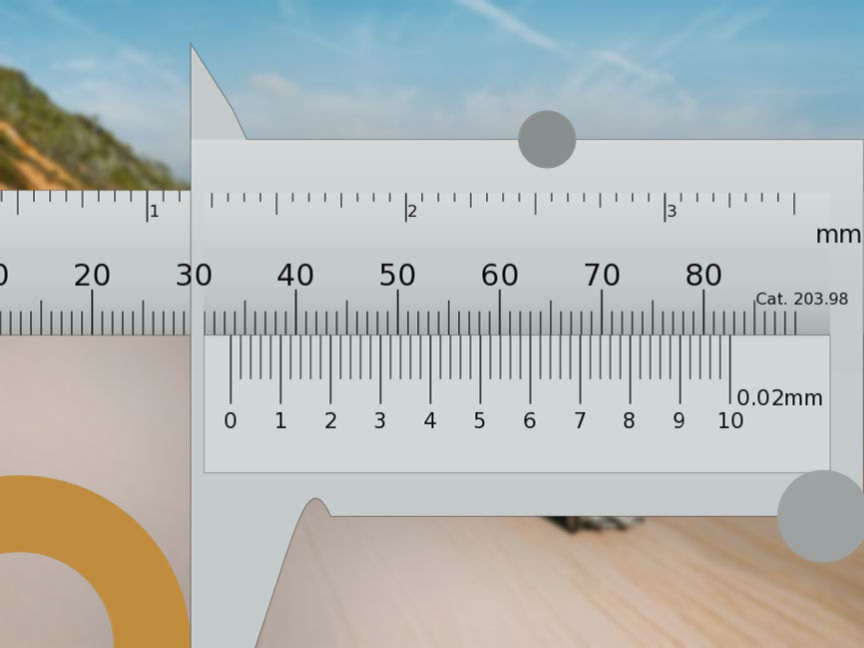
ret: 33.6
